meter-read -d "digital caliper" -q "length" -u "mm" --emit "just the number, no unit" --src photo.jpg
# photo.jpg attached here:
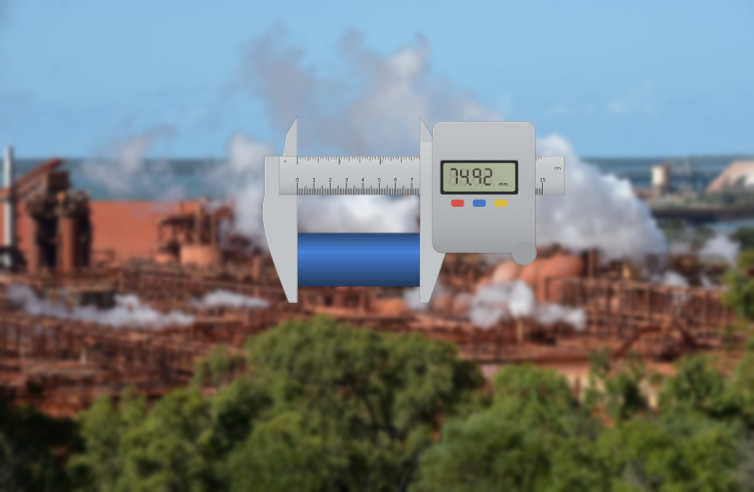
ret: 74.92
